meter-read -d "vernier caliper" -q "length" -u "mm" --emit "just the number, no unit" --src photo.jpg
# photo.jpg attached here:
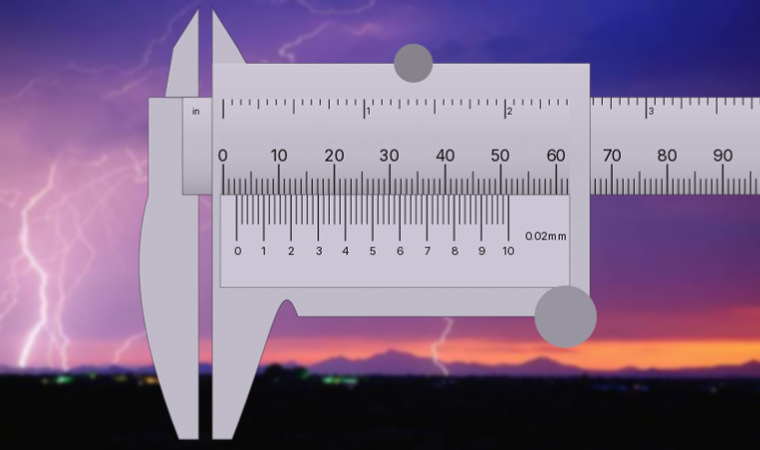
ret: 2.4
